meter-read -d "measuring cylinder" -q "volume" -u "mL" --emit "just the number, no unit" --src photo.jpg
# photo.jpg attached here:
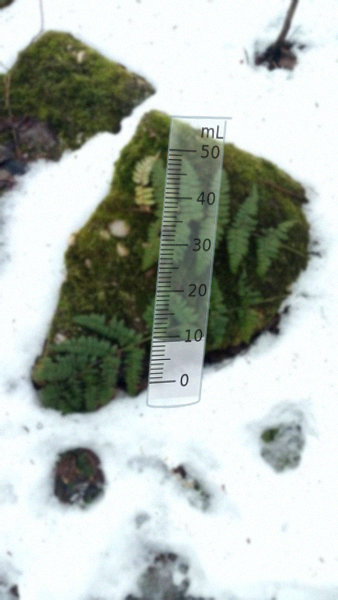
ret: 9
